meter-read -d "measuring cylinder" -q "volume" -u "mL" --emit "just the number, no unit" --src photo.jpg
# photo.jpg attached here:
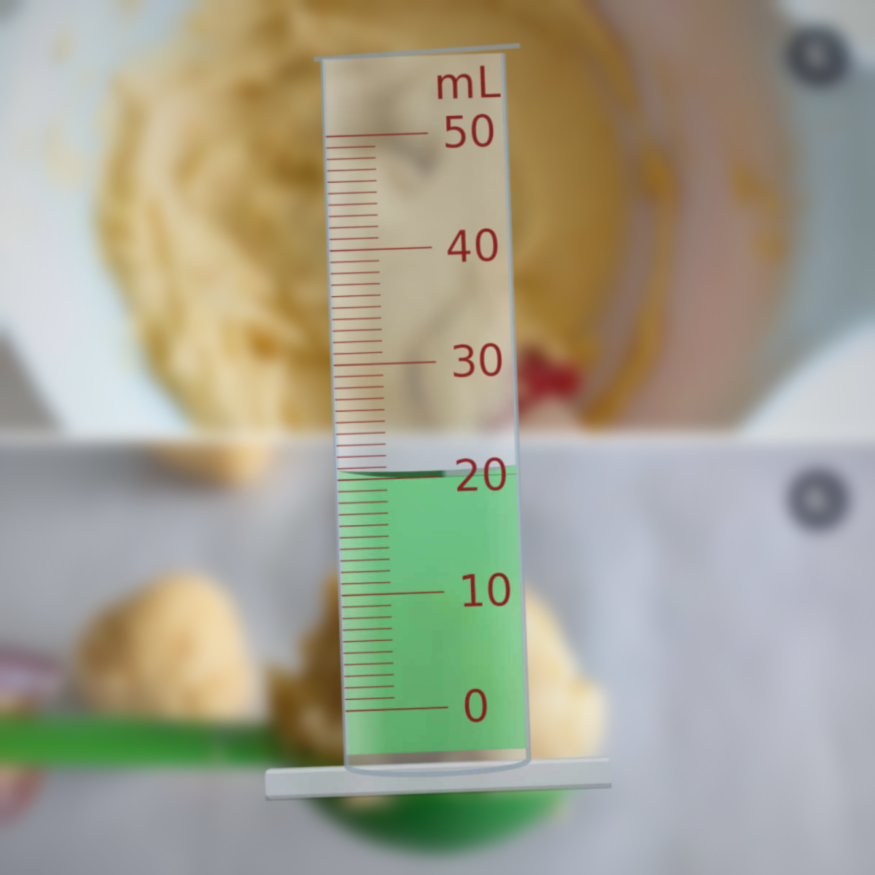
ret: 20
